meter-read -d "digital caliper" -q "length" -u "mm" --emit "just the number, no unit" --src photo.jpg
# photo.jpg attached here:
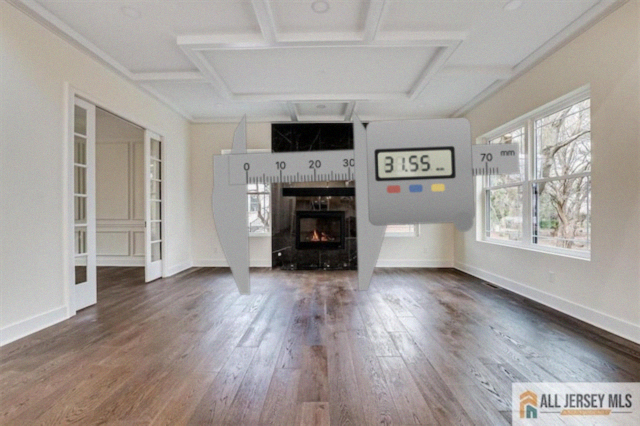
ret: 31.55
